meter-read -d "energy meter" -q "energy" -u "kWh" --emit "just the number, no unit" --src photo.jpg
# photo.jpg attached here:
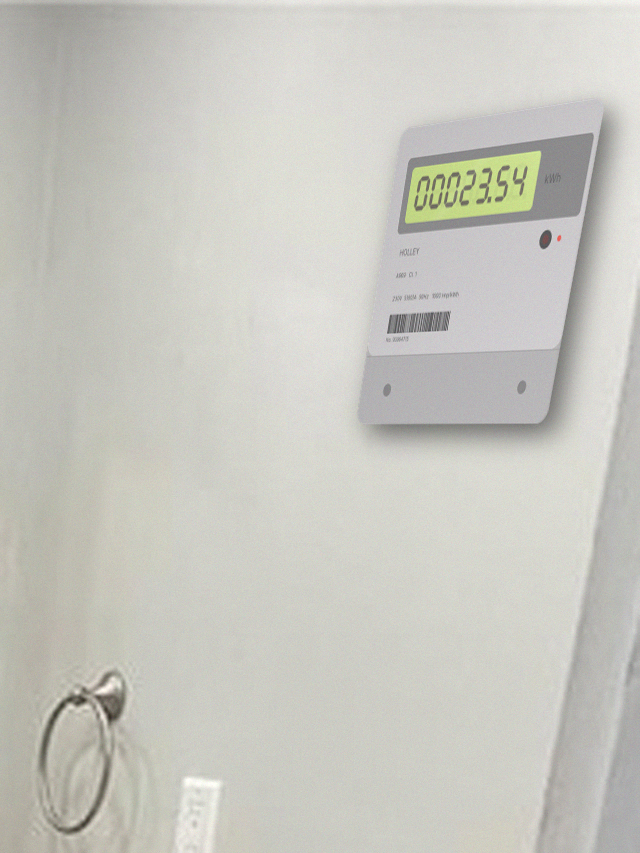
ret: 23.54
